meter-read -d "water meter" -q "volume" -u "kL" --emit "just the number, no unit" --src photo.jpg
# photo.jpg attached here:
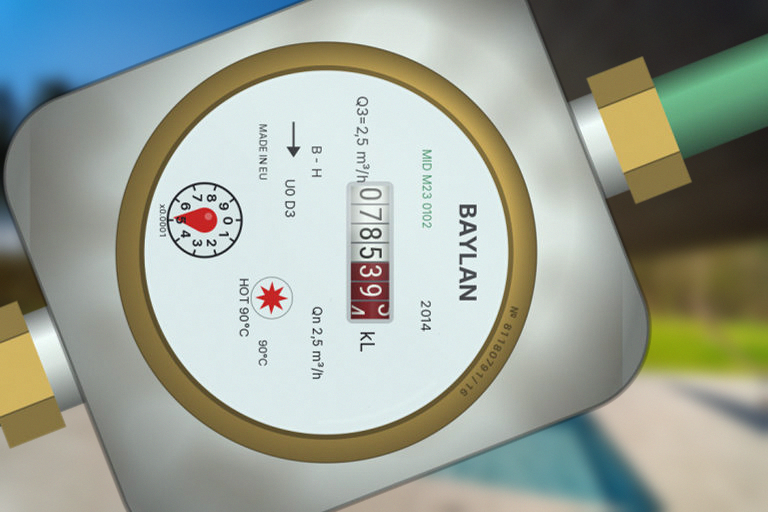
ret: 785.3935
